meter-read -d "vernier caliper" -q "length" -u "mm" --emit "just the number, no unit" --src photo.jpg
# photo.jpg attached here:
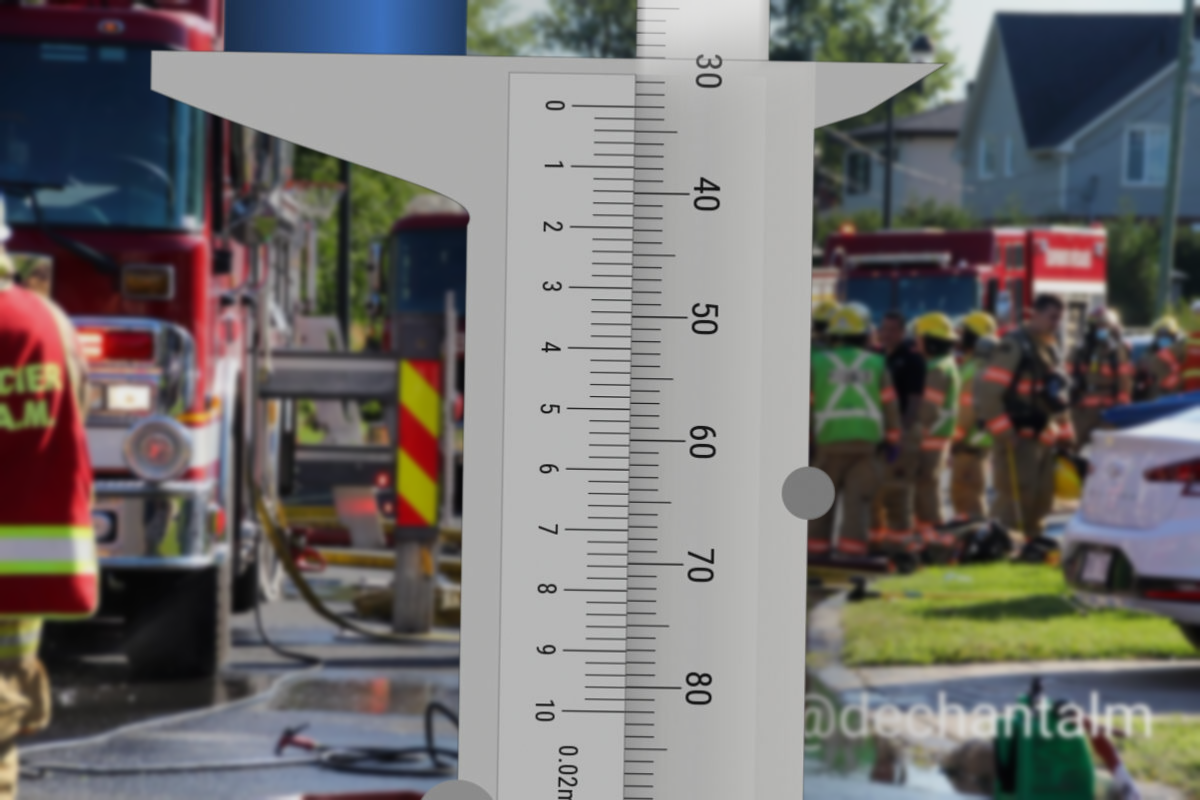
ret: 33.0
